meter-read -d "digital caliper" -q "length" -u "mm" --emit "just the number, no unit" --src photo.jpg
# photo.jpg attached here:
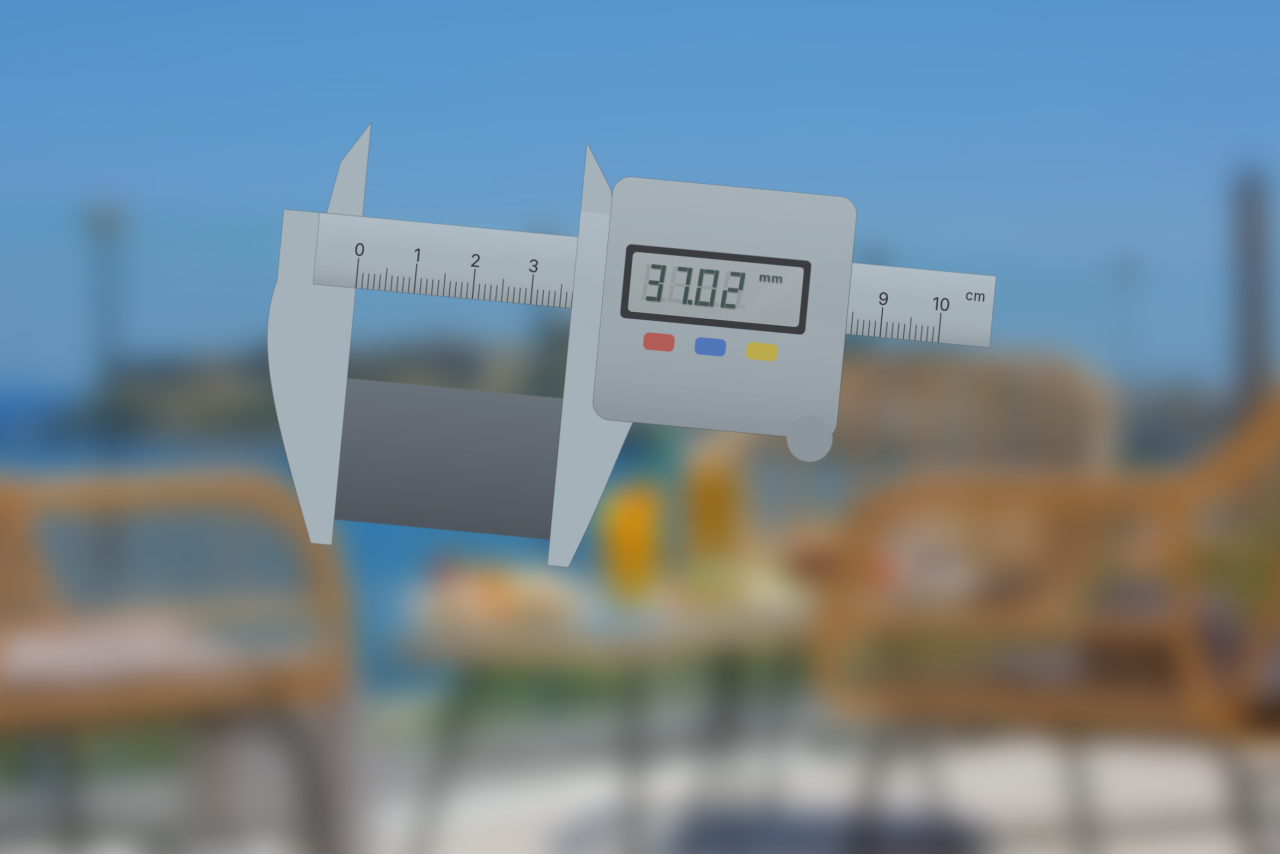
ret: 37.02
